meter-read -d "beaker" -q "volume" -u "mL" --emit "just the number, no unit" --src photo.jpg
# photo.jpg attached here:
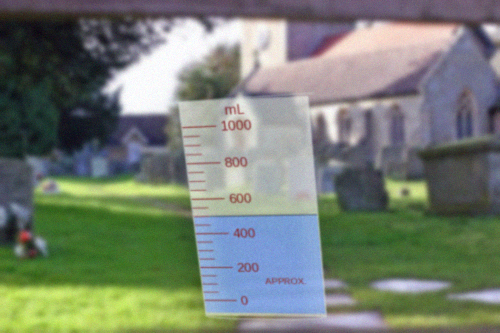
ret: 500
